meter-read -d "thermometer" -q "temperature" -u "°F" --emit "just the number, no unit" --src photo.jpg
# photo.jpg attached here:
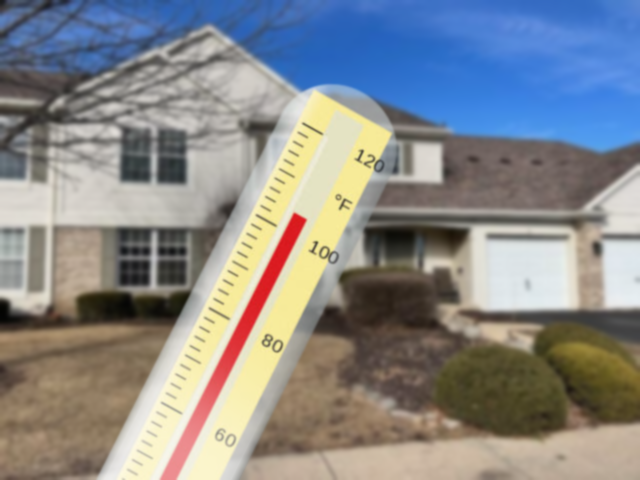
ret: 104
